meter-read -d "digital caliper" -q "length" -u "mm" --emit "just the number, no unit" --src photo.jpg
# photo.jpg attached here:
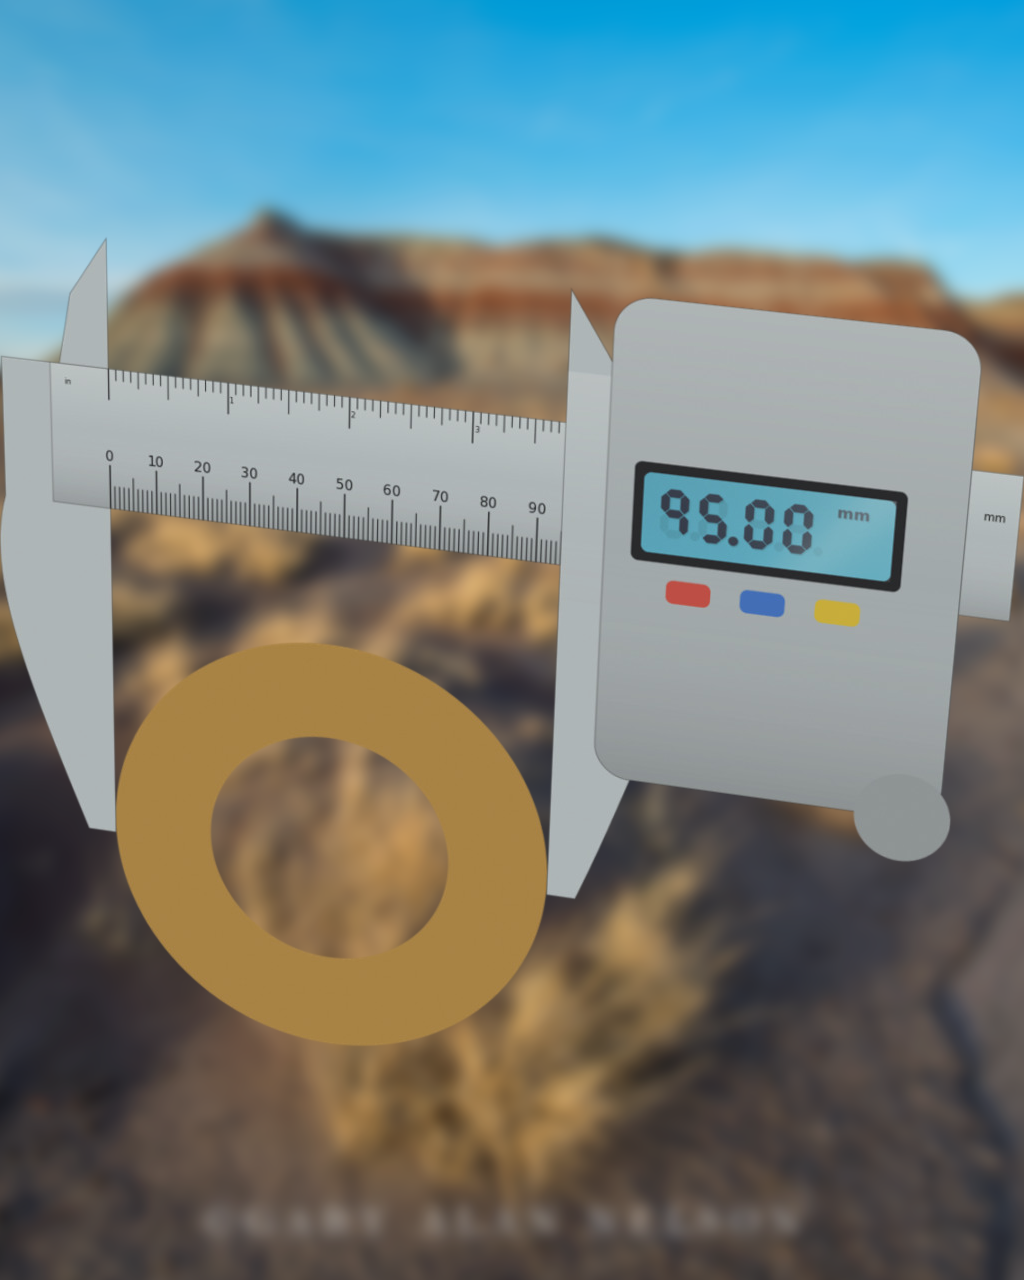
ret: 95.00
